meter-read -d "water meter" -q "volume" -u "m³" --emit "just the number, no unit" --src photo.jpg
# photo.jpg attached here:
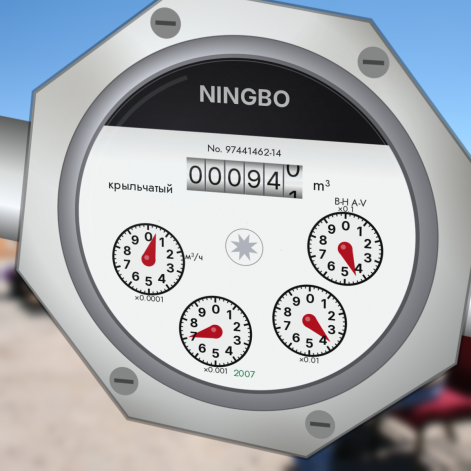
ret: 940.4370
